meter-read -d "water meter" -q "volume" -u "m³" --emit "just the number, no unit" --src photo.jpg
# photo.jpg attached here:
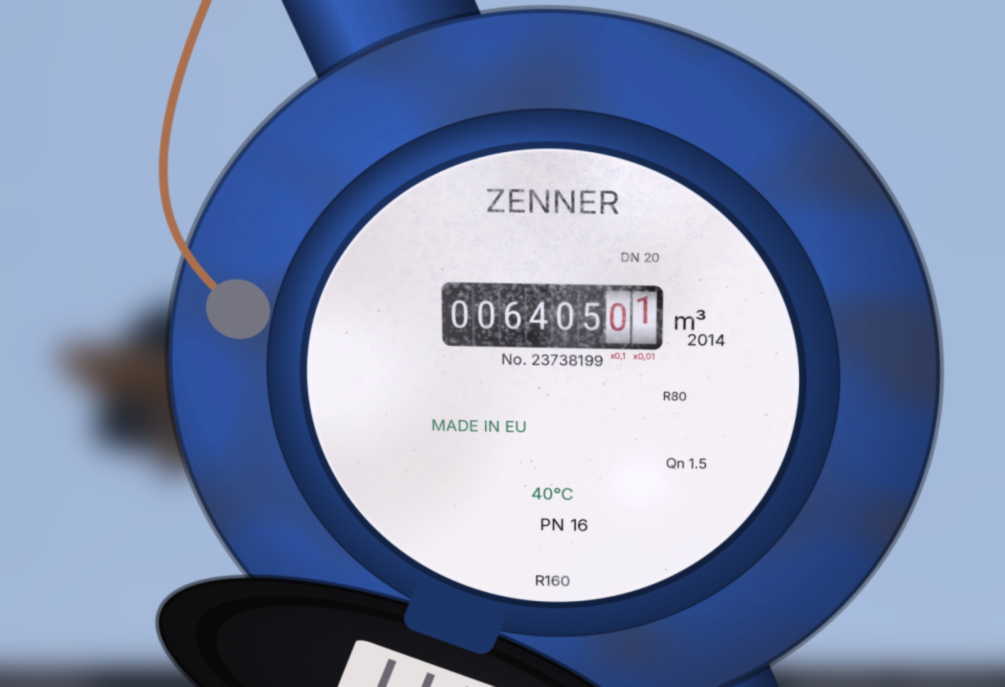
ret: 6405.01
